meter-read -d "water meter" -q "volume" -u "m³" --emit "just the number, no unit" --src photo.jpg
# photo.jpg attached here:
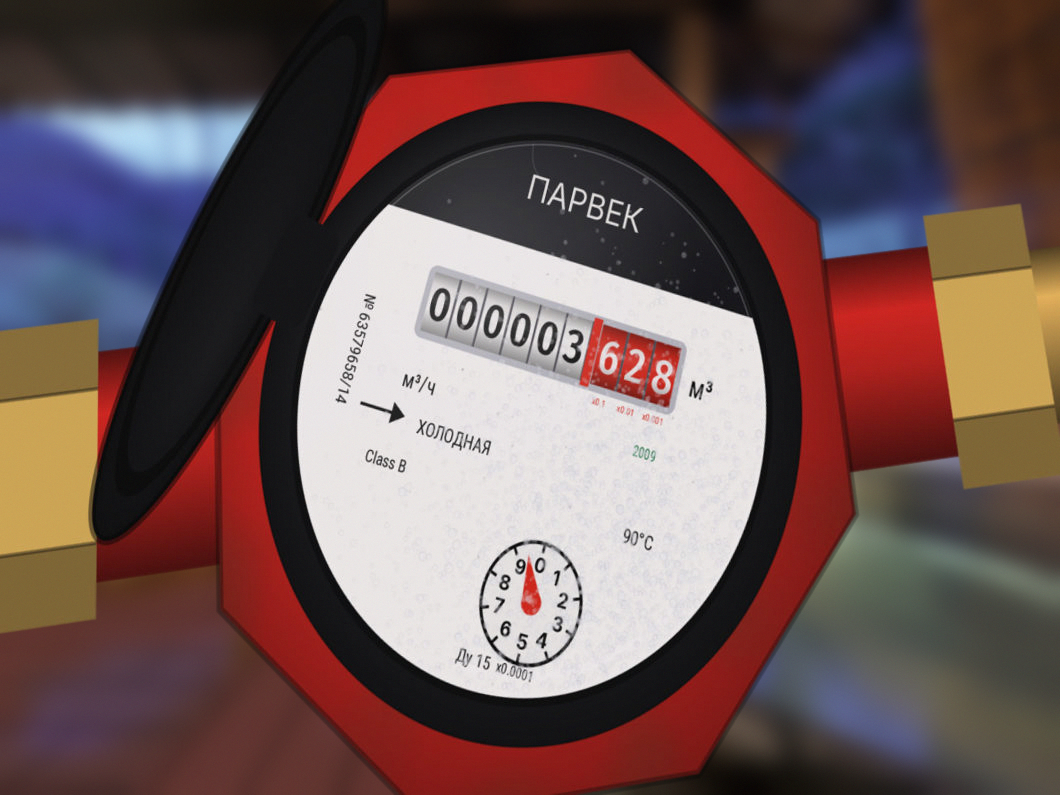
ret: 3.6279
